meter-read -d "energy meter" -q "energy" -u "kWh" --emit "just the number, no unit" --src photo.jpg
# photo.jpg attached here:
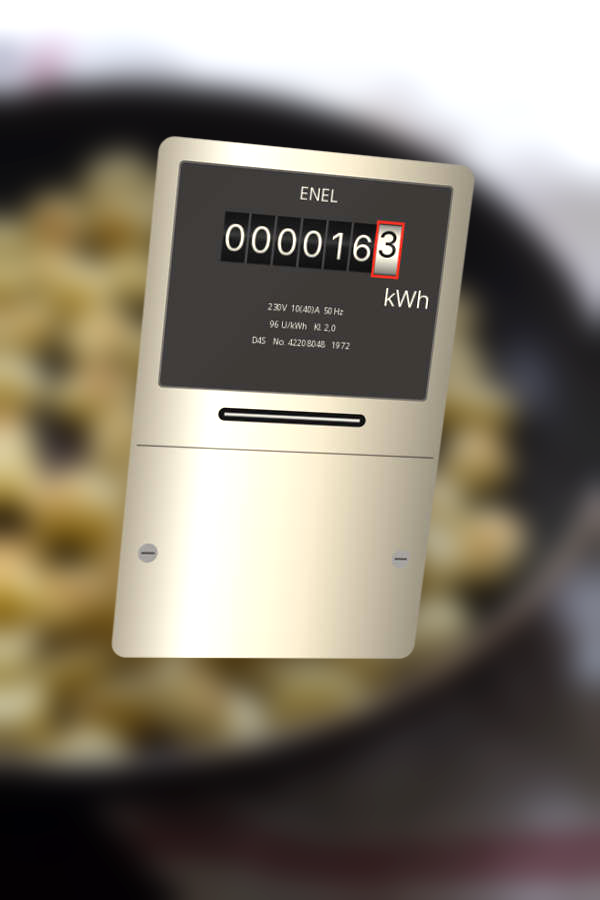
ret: 16.3
